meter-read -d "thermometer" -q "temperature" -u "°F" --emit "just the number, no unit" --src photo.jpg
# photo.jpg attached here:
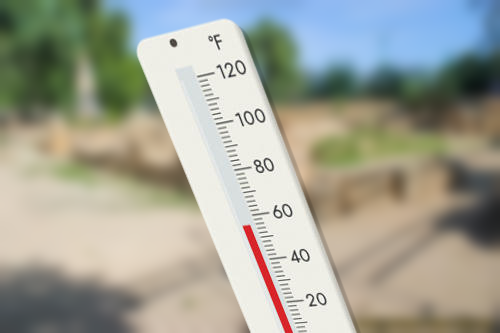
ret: 56
